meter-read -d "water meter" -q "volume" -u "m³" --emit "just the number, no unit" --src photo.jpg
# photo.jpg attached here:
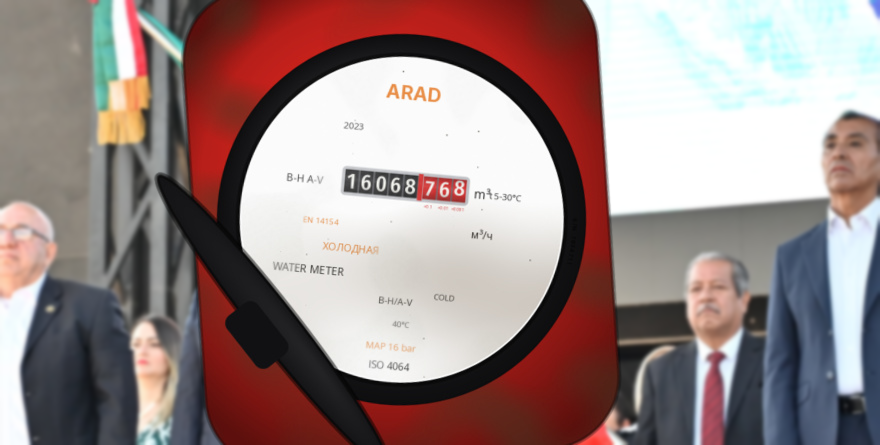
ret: 16068.768
